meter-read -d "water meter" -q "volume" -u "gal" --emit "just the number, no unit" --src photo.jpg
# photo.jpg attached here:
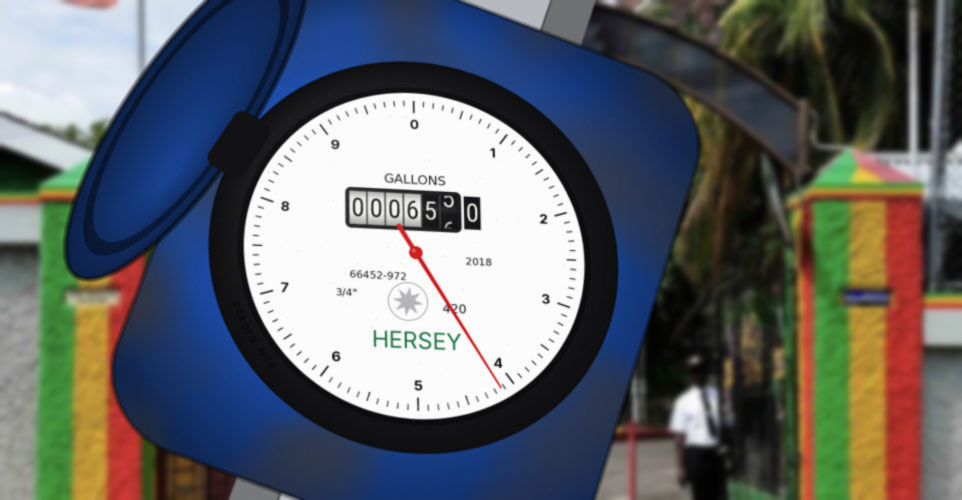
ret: 6554.1
